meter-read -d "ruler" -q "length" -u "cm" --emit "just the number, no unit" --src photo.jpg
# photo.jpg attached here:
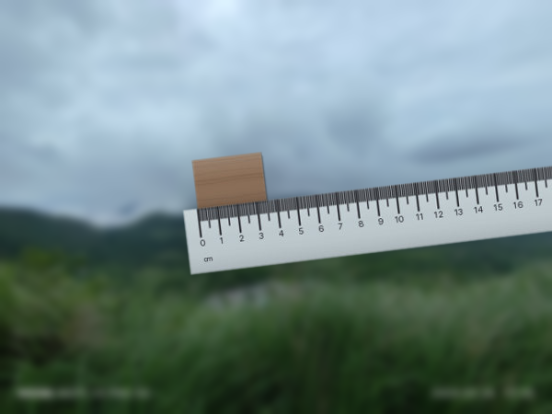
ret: 3.5
